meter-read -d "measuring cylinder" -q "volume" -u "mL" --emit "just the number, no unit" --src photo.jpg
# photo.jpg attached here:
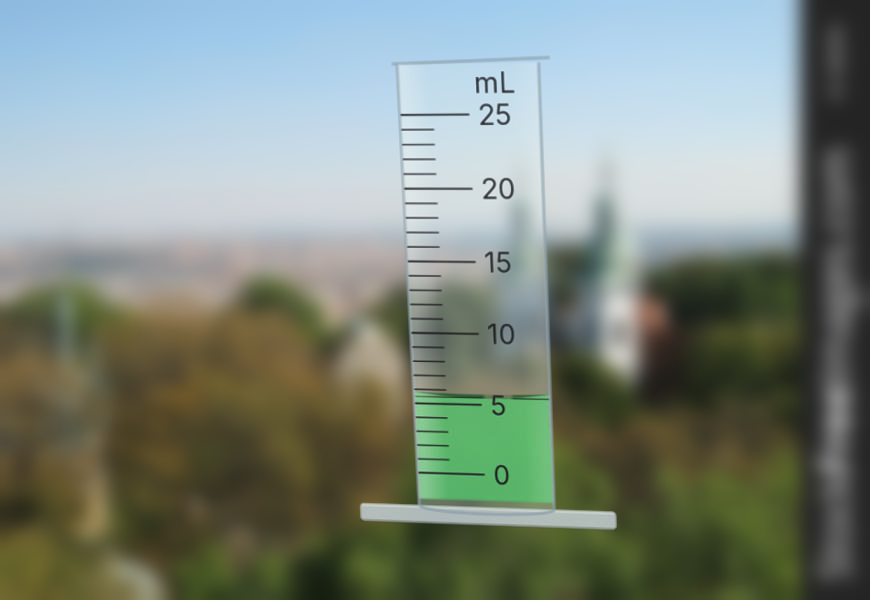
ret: 5.5
